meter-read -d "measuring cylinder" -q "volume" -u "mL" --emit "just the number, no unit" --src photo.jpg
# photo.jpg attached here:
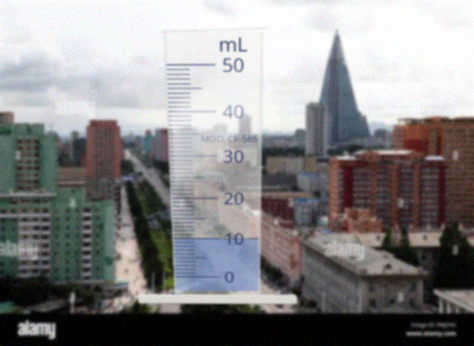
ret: 10
